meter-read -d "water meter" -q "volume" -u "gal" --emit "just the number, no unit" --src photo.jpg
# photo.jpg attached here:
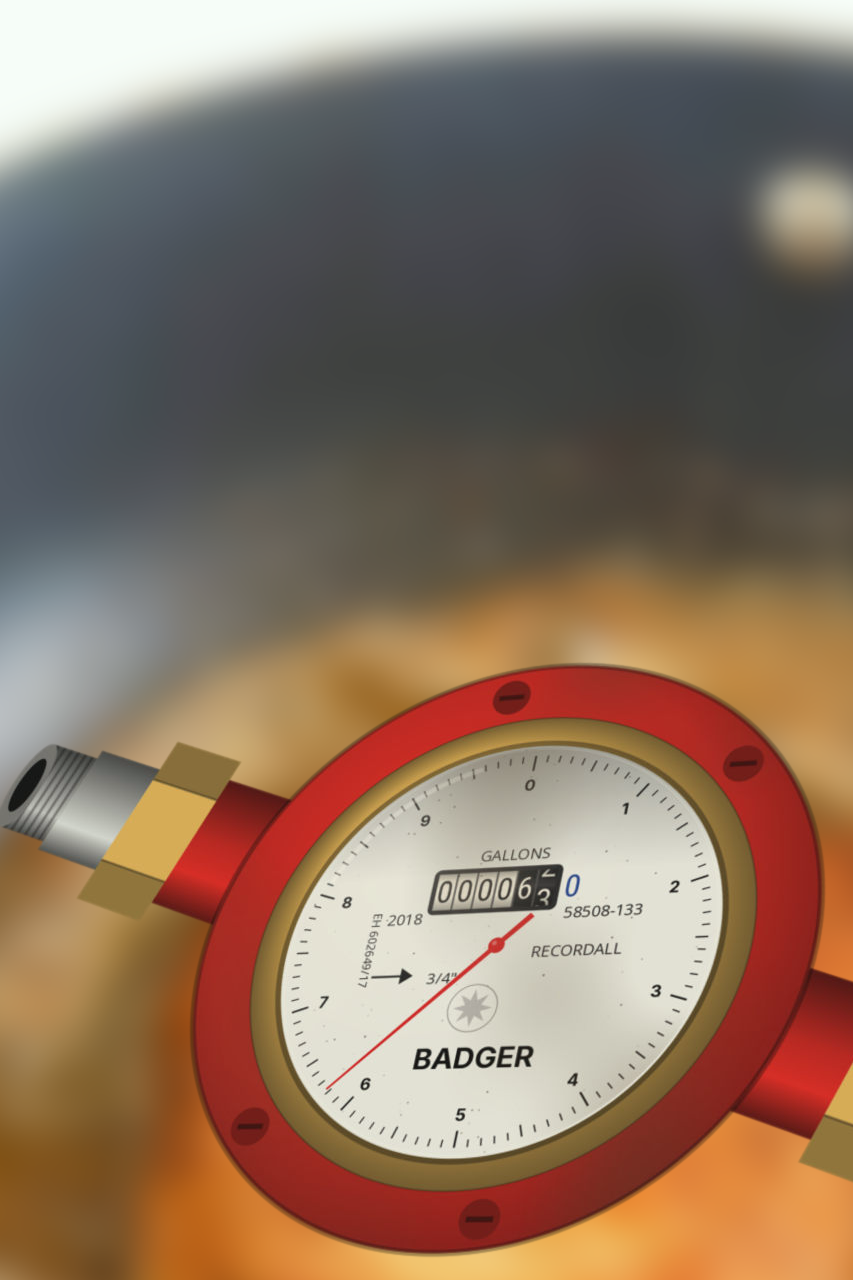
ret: 626.2
